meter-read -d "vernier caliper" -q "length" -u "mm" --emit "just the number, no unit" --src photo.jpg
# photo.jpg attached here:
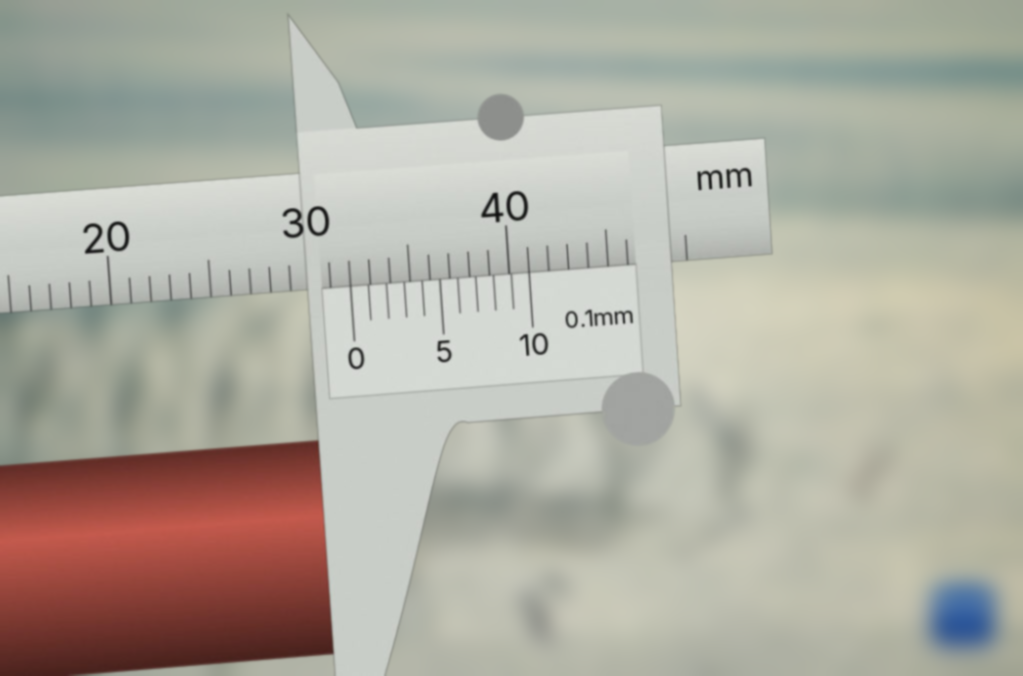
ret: 32.0
